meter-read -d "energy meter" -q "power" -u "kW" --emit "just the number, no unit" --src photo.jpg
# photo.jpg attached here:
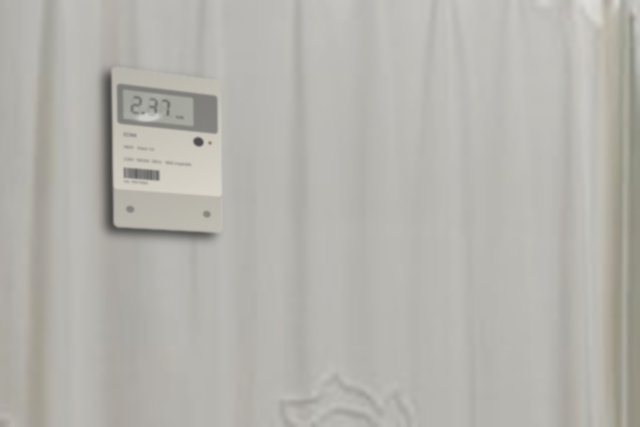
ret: 2.37
